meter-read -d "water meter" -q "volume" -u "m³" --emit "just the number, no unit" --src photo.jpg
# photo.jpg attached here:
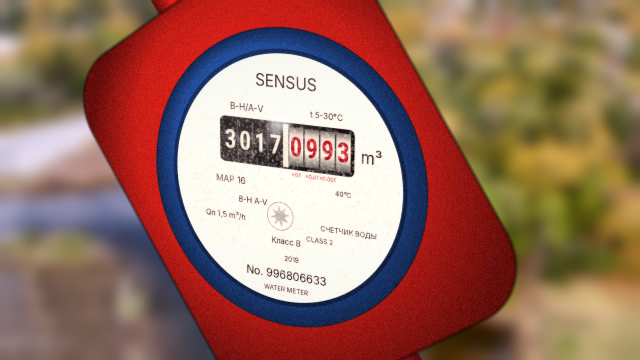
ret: 3017.0993
